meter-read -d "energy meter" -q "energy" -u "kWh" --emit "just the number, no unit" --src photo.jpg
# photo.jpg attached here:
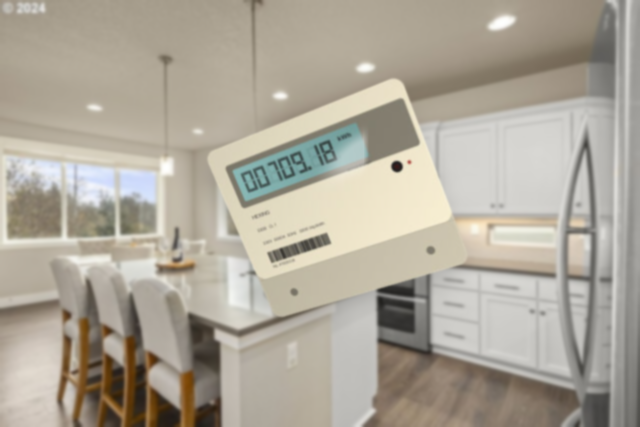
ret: 709.18
